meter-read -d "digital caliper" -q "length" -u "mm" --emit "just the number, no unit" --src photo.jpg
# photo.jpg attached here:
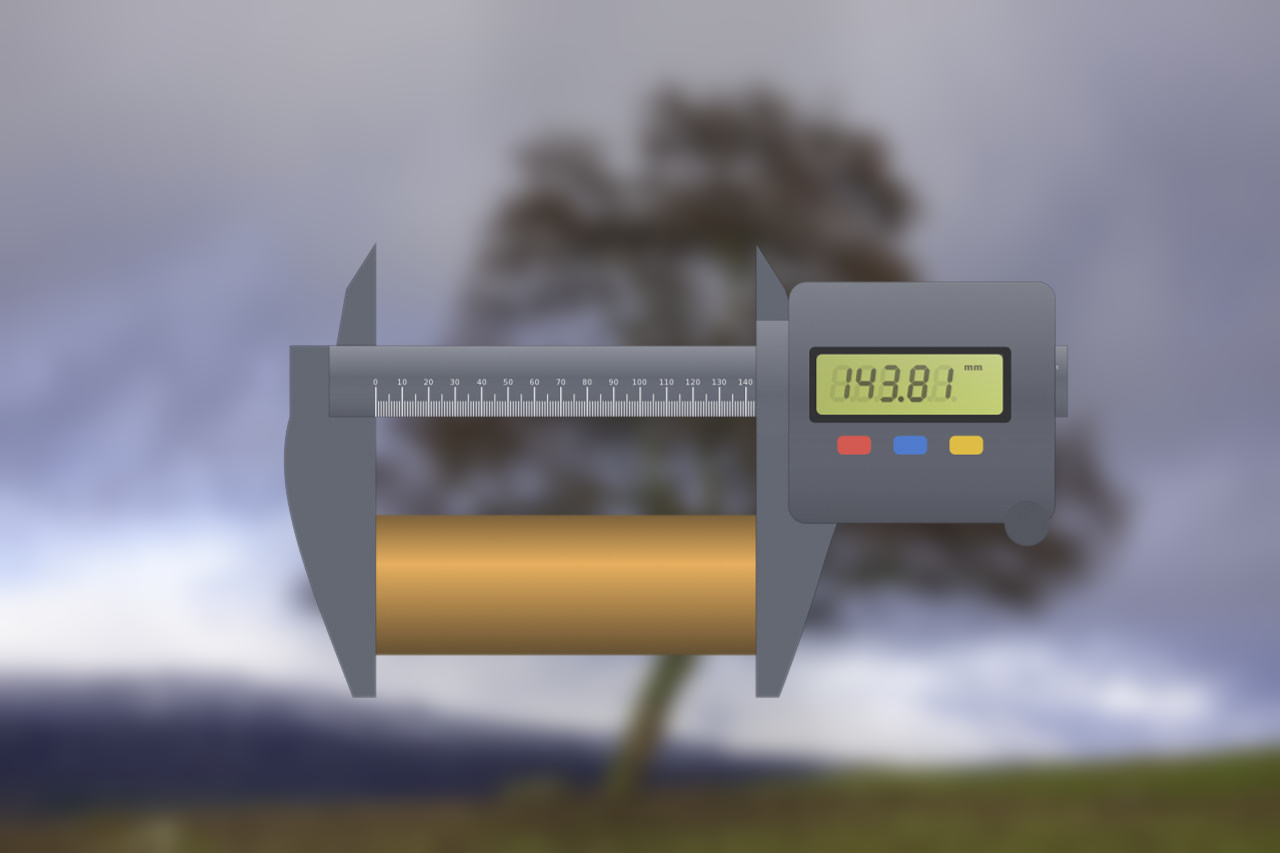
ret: 143.81
